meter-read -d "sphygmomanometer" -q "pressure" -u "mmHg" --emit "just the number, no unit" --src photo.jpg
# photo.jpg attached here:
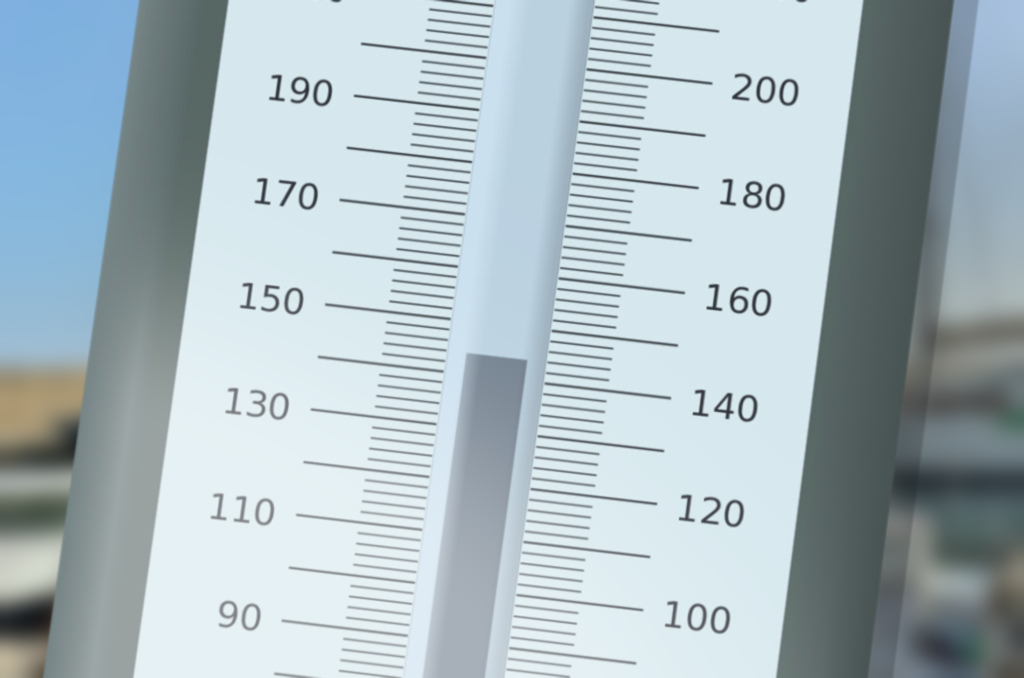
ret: 144
